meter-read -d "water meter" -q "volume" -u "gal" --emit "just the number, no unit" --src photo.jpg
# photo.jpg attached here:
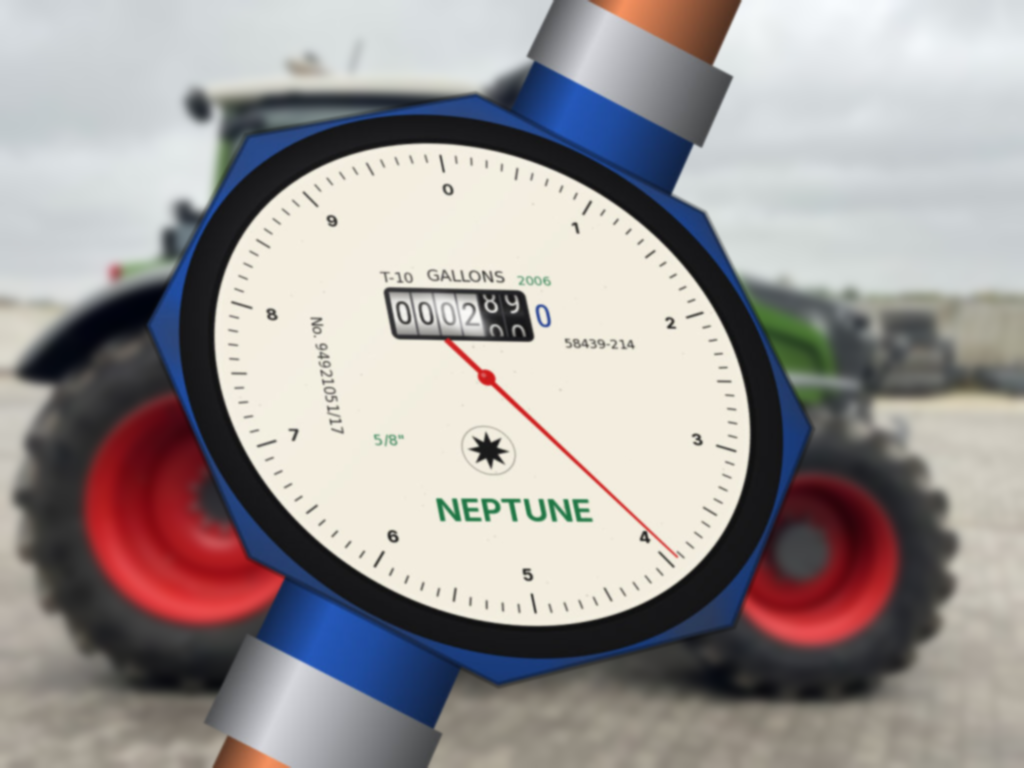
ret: 2893.9
